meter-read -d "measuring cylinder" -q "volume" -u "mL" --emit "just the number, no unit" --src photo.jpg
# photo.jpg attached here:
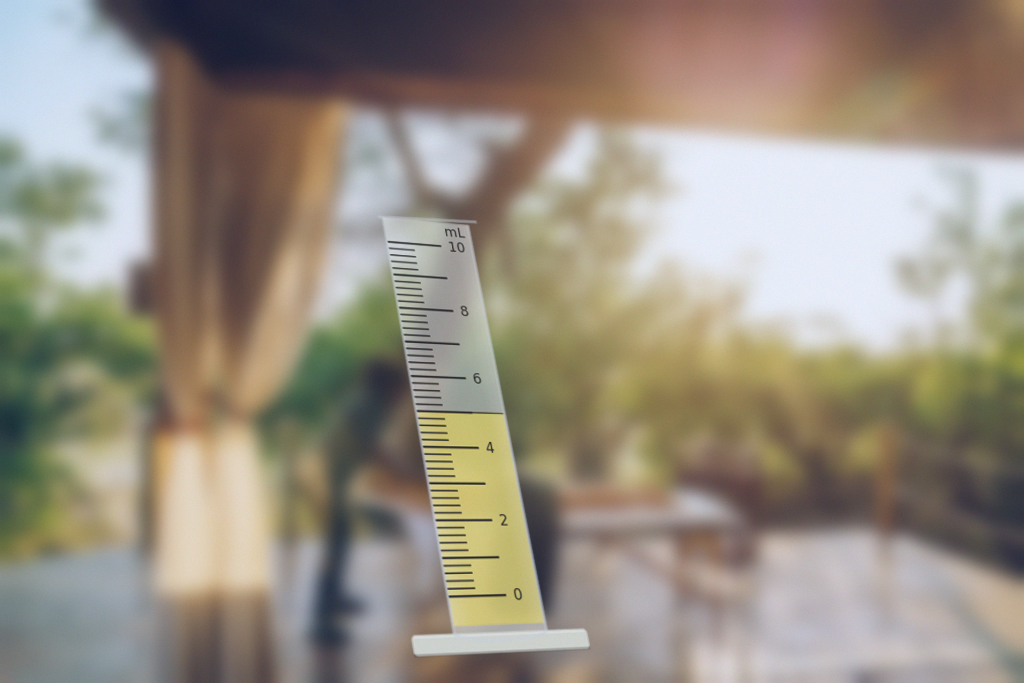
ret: 5
